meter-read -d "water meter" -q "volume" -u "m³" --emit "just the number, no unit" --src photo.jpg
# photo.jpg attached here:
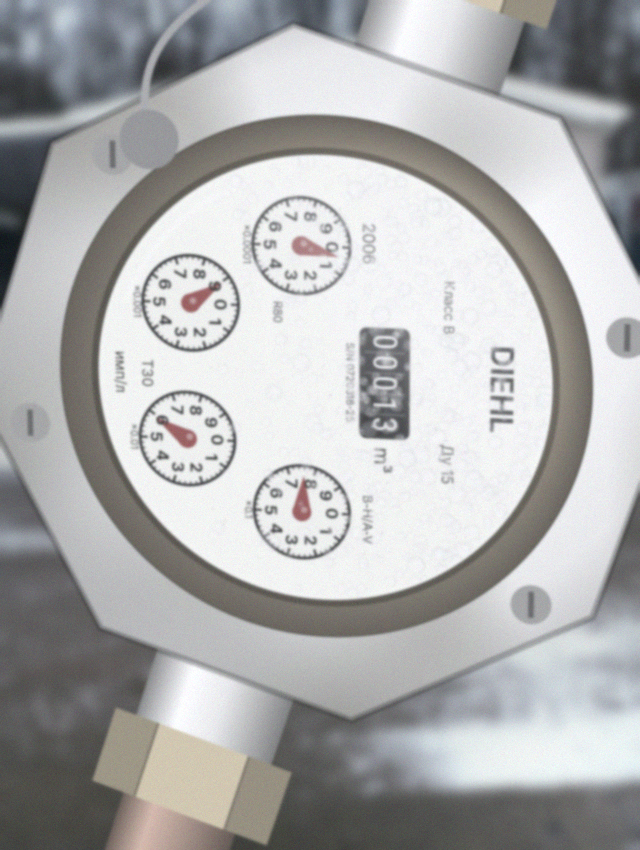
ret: 13.7590
